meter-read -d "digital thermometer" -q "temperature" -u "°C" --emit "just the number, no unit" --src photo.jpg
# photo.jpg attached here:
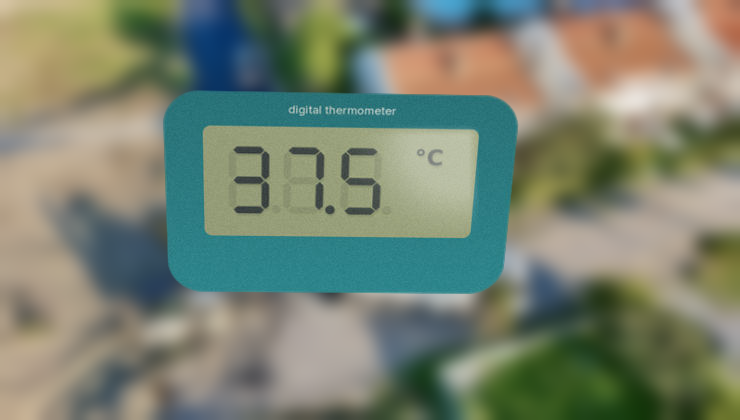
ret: 37.5
